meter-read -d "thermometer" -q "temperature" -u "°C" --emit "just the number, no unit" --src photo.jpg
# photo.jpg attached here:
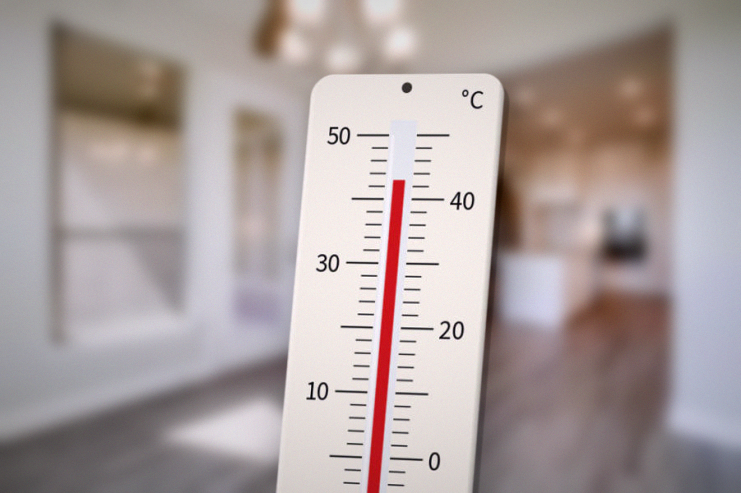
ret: 43
